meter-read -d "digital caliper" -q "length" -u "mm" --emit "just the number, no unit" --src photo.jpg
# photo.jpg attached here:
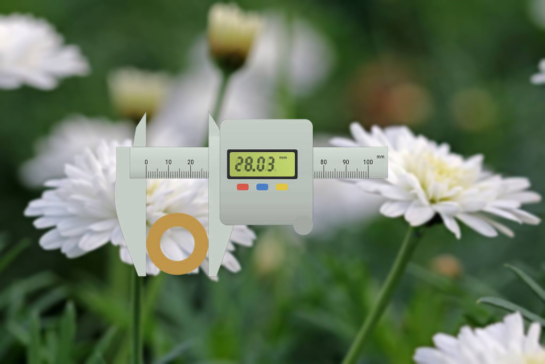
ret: 28.03
